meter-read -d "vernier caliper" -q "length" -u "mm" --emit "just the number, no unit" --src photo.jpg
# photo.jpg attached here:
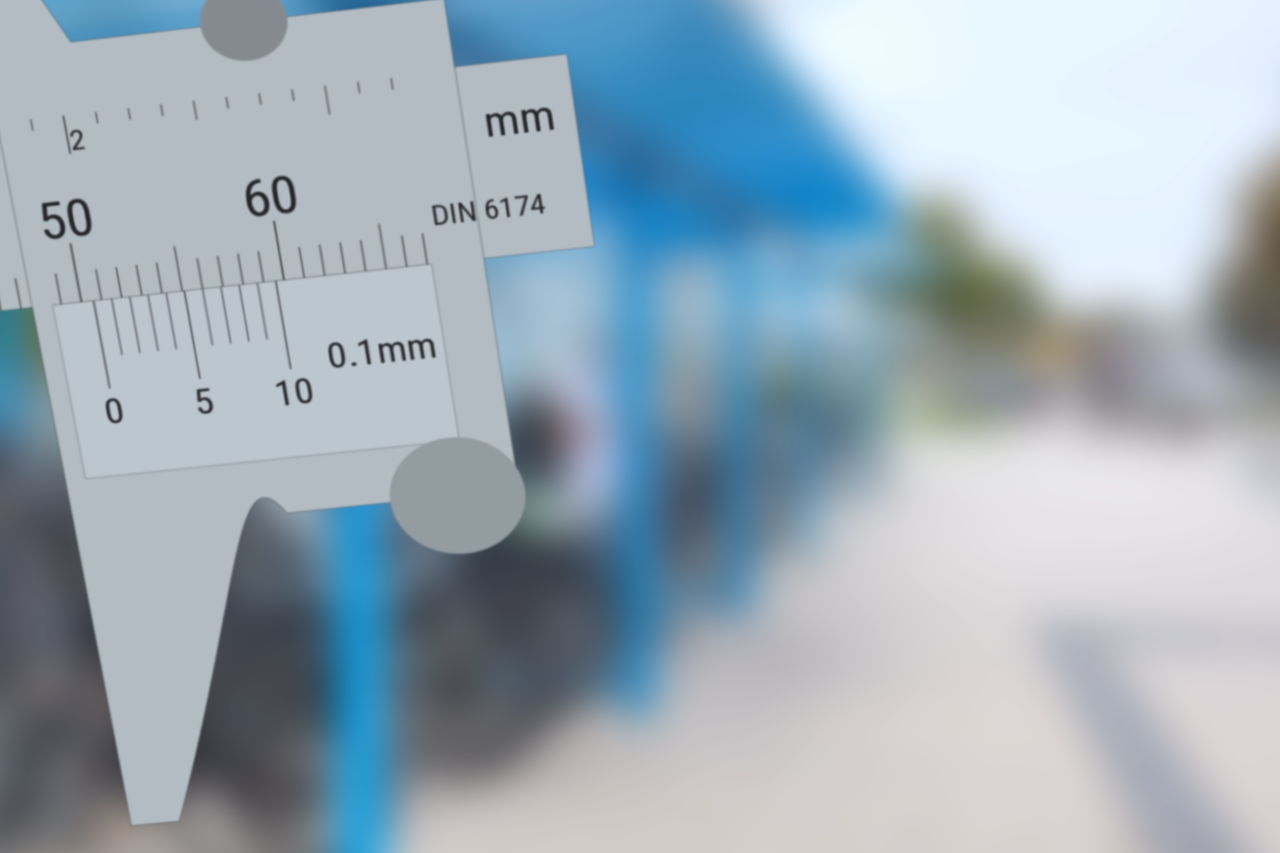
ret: 50.6
